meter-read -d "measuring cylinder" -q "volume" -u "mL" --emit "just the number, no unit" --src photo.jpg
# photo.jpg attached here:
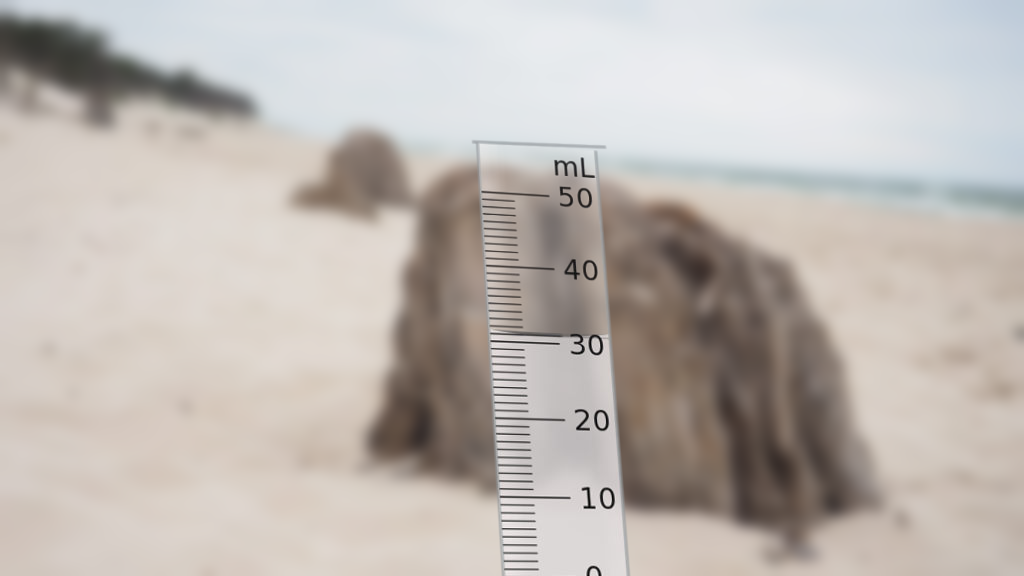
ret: 31
